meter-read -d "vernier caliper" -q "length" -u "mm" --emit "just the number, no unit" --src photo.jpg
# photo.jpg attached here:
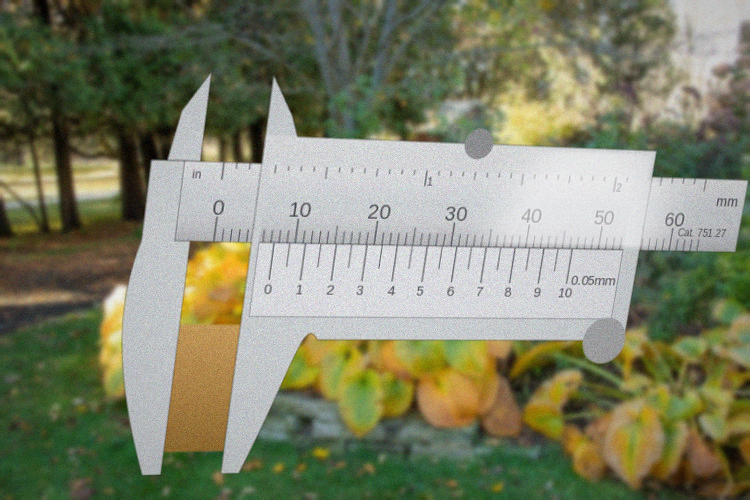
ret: 7.4
